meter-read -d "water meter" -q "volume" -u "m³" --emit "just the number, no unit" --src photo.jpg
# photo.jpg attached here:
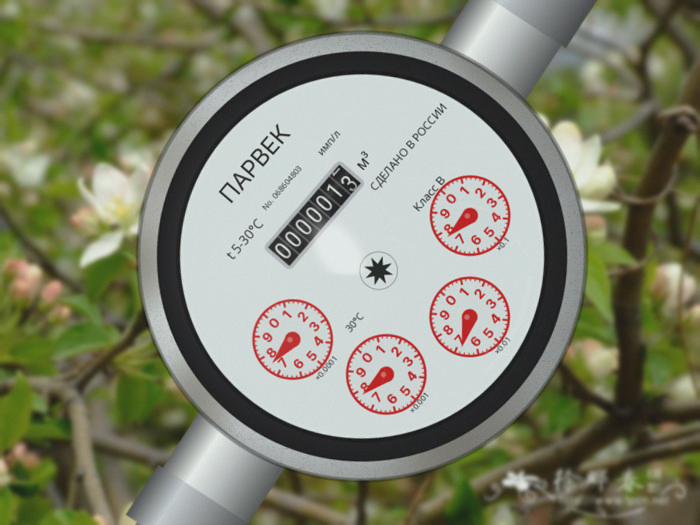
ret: 12.7677
